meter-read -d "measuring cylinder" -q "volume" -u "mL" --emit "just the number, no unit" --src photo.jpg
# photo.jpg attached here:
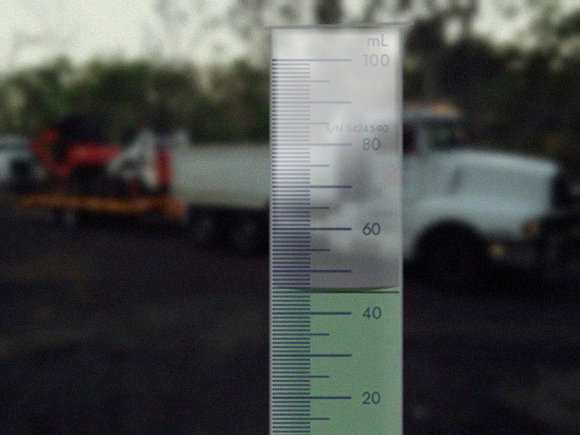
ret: 45
